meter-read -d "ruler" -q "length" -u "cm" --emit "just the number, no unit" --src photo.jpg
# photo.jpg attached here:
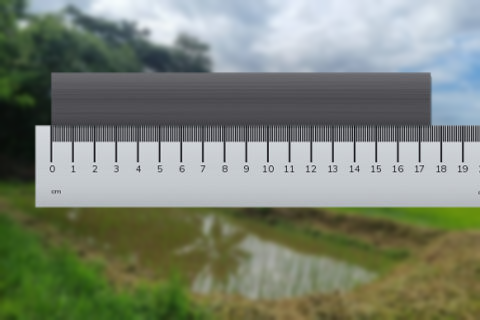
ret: 17.5
